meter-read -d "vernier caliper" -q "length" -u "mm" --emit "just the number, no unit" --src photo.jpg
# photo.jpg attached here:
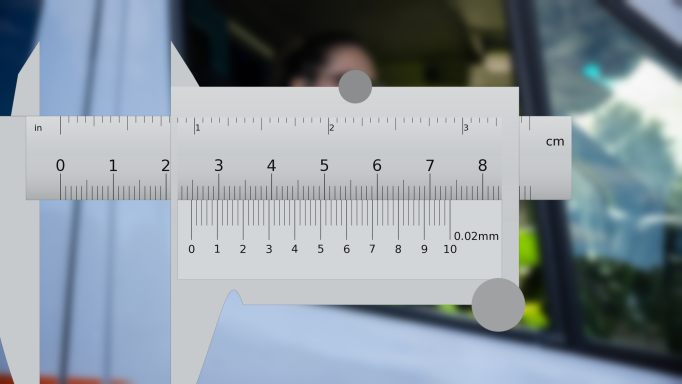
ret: 24.8
